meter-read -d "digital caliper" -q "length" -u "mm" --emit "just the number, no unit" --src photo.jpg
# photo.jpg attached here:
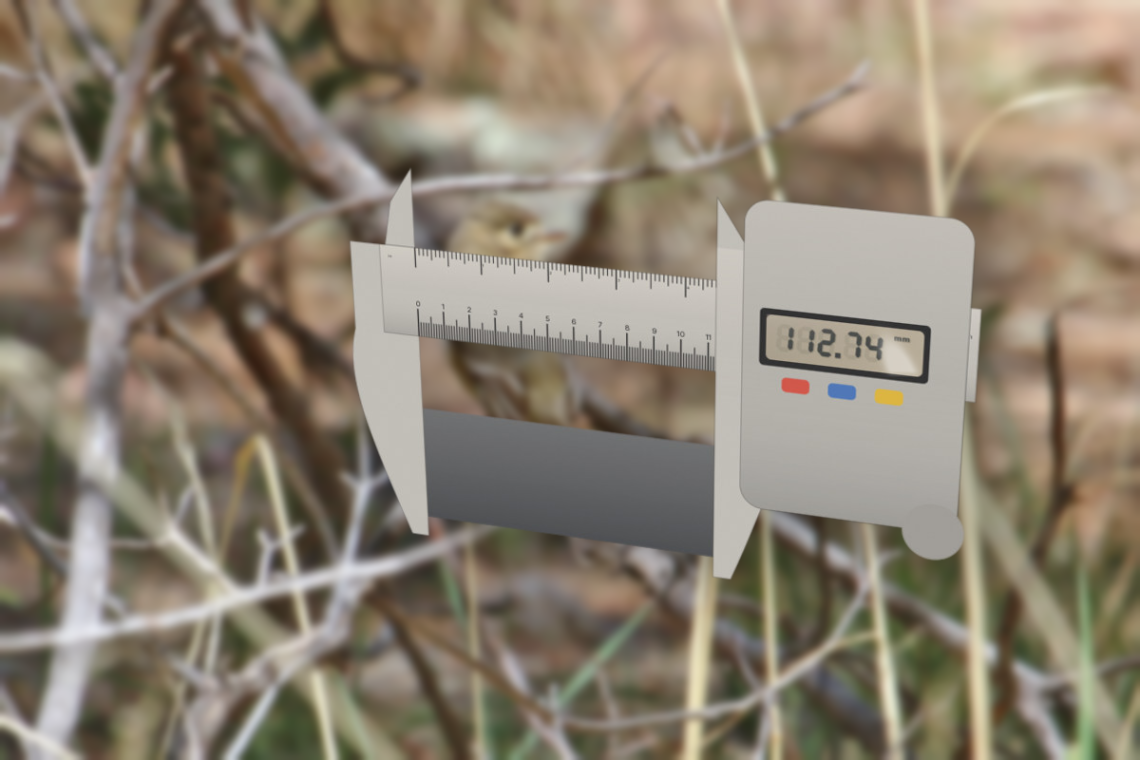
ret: 112.74
